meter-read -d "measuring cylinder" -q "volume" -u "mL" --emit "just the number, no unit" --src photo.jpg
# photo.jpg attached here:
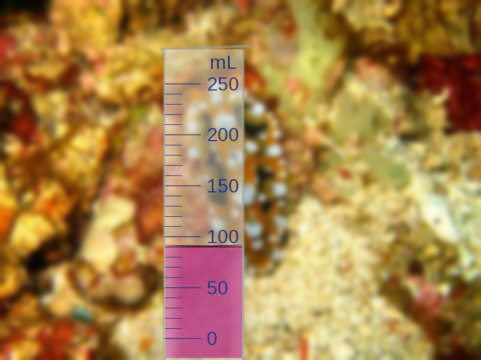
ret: 90
